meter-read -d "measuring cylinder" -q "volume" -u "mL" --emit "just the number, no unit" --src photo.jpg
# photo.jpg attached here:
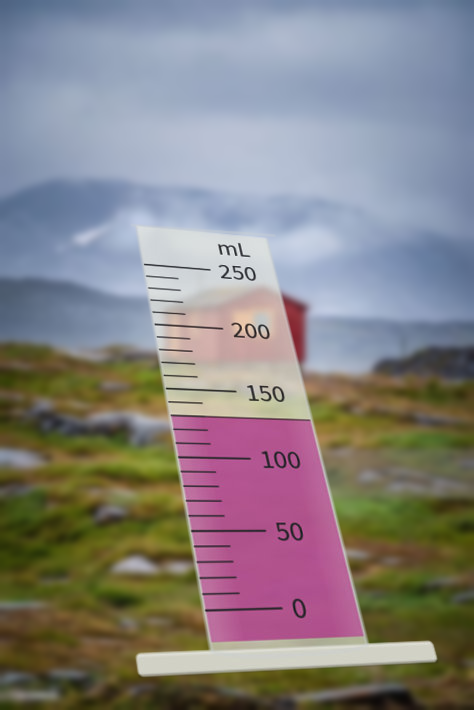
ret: 130
